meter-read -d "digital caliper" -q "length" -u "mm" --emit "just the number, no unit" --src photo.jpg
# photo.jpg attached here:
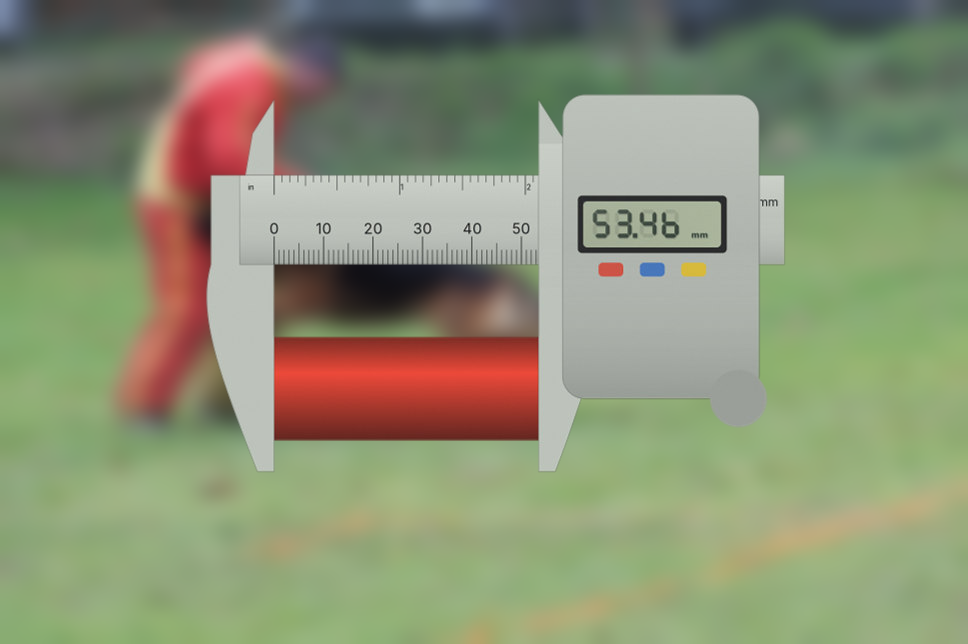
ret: 53.46
